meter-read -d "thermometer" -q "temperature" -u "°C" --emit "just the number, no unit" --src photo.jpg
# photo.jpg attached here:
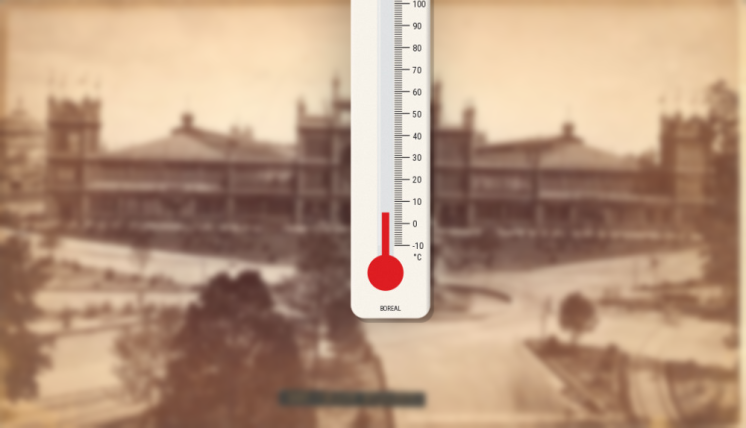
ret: 5
